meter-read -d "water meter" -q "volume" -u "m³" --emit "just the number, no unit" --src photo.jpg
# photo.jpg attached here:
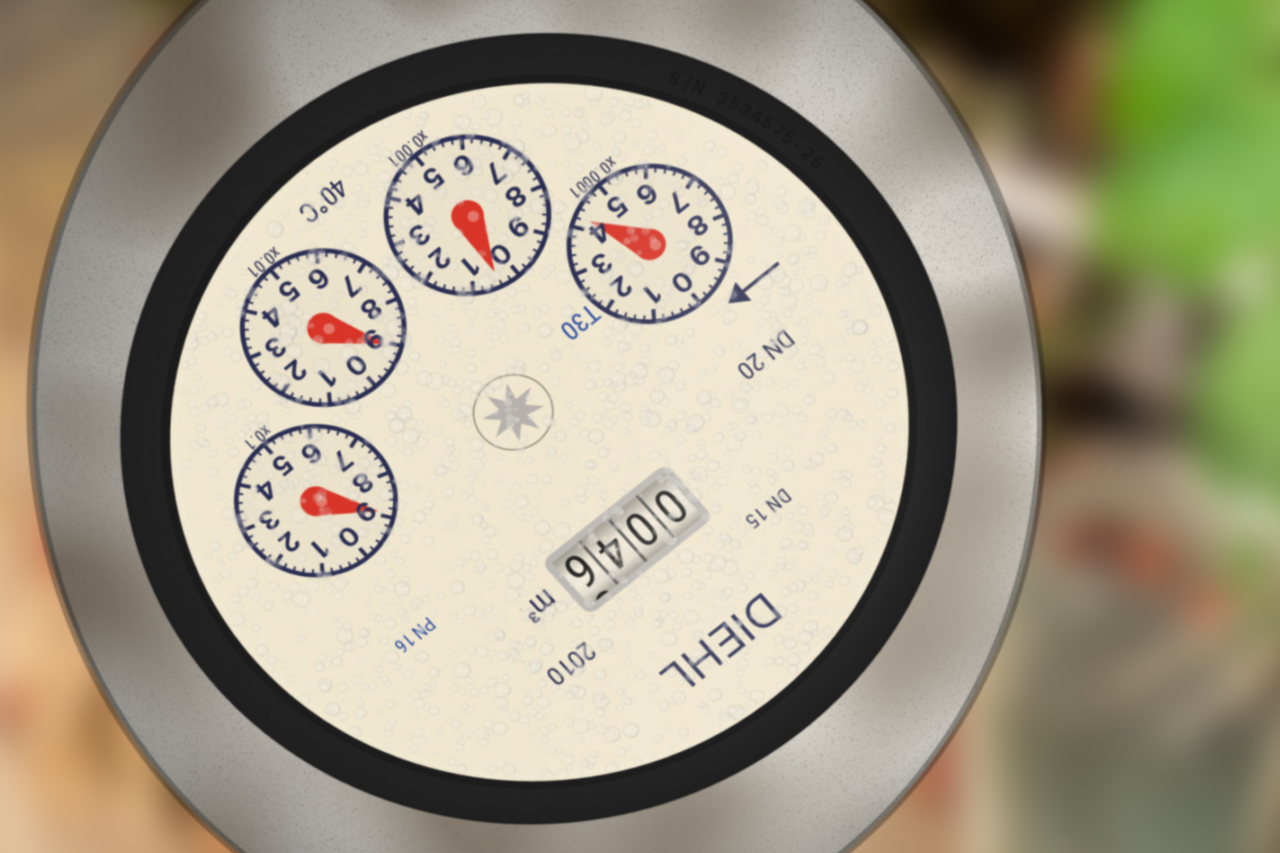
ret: 45.8904
